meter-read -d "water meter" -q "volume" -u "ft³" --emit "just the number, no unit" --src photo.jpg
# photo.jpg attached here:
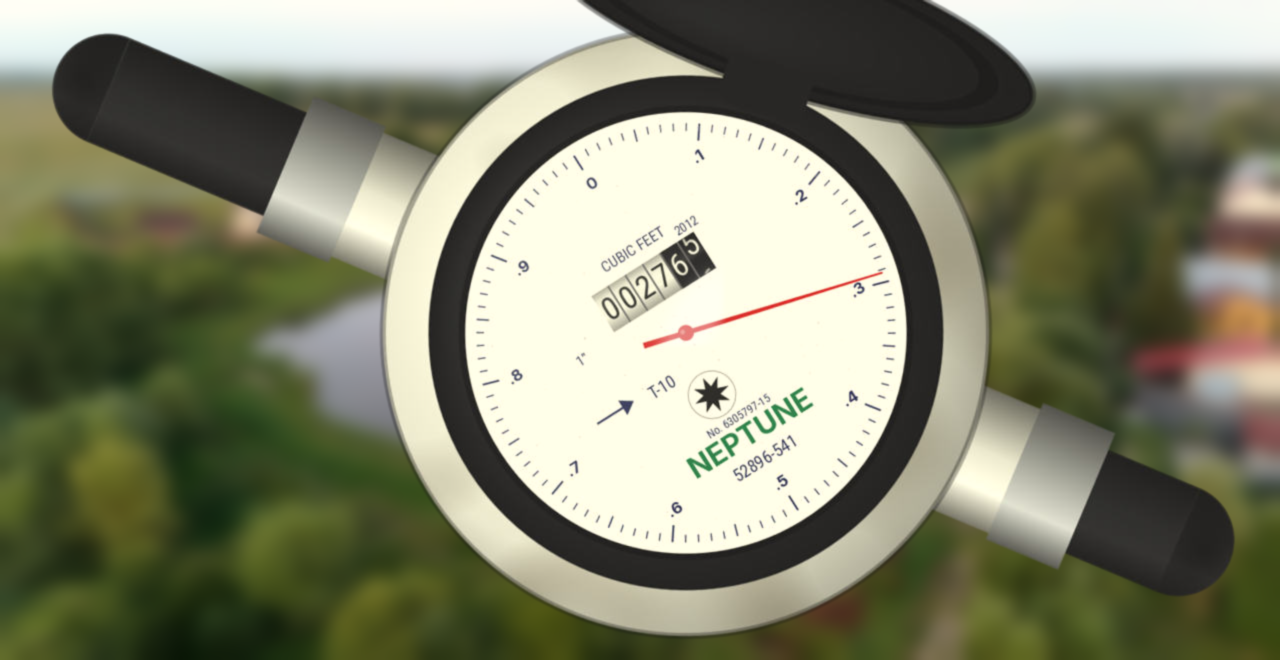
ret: 2765.29
